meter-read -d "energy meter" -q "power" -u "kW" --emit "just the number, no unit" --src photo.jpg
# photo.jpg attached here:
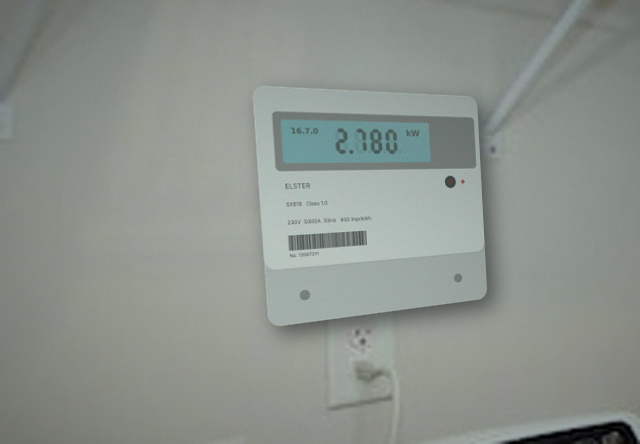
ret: 2.780
